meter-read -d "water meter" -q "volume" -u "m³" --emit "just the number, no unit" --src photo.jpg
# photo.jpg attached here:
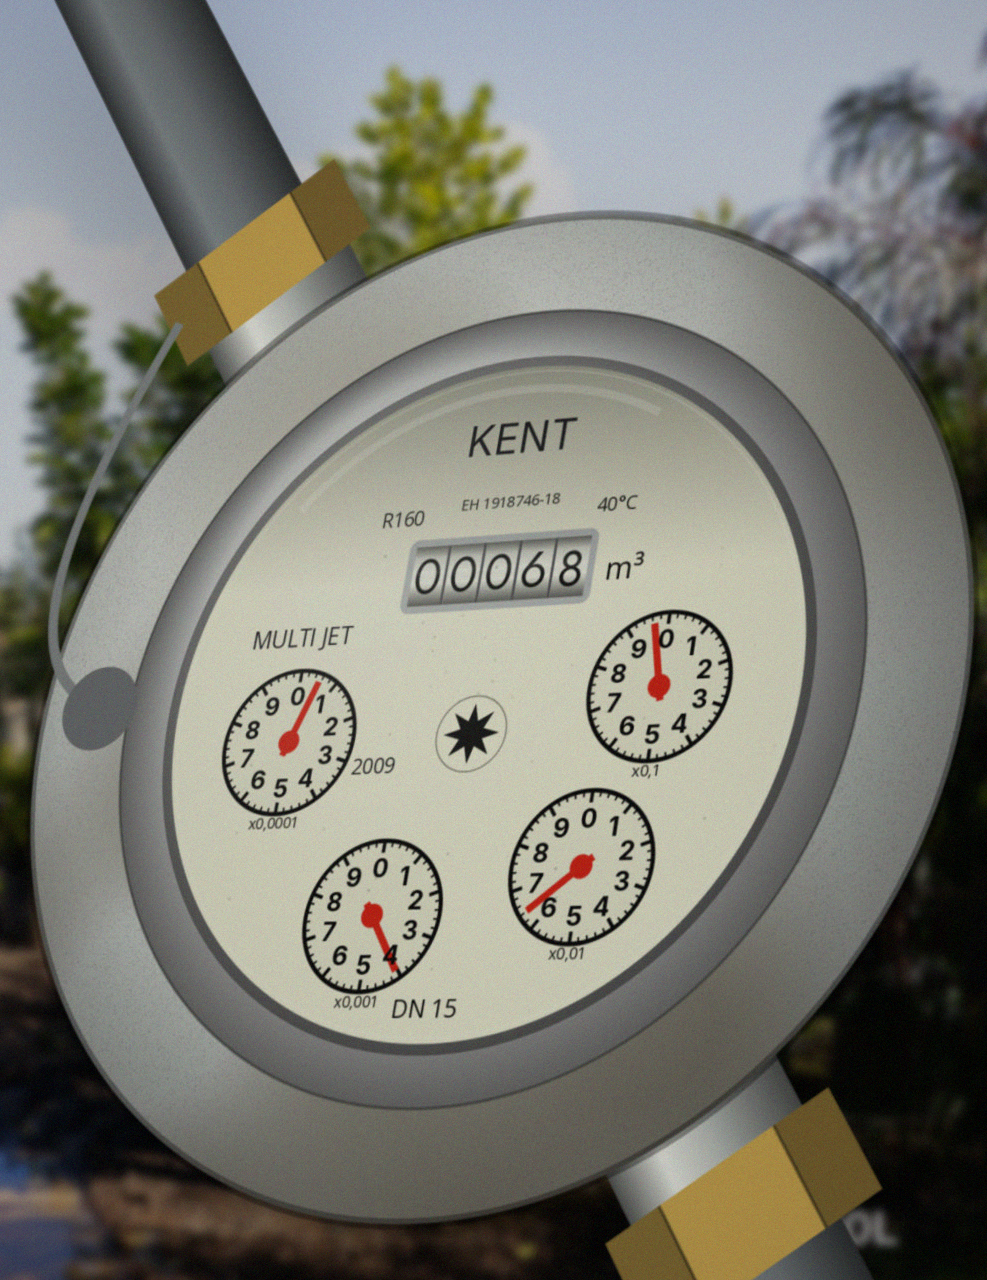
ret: 67.9640
